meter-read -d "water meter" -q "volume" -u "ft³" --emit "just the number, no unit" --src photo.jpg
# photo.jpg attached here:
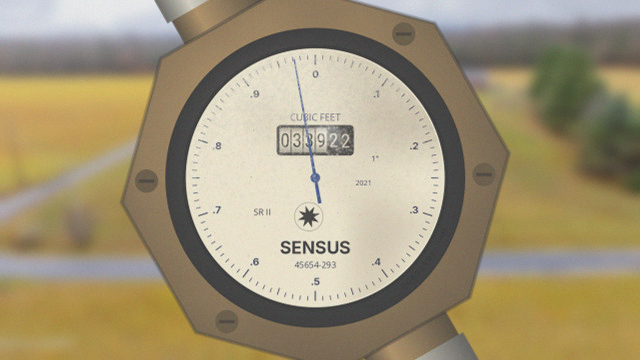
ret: 33921.97
